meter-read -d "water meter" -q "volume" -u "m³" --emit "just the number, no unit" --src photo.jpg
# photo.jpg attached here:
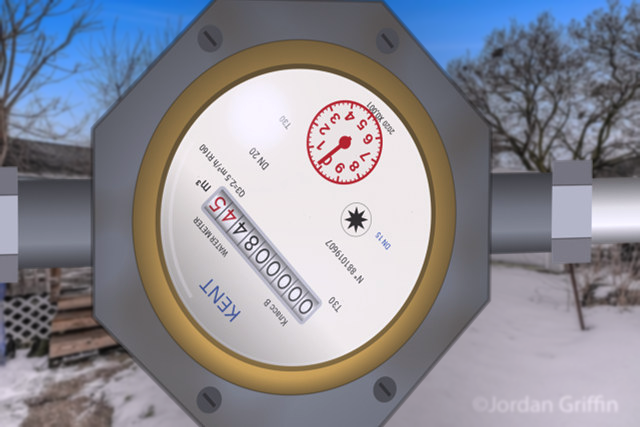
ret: 84.450
